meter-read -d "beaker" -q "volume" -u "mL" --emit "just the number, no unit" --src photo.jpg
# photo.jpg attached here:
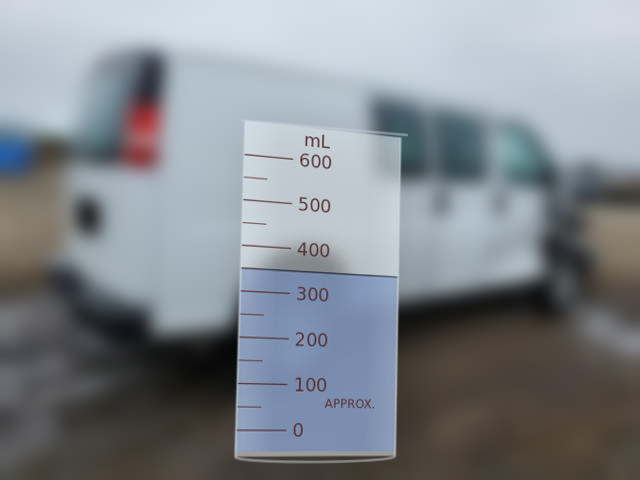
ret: 350
